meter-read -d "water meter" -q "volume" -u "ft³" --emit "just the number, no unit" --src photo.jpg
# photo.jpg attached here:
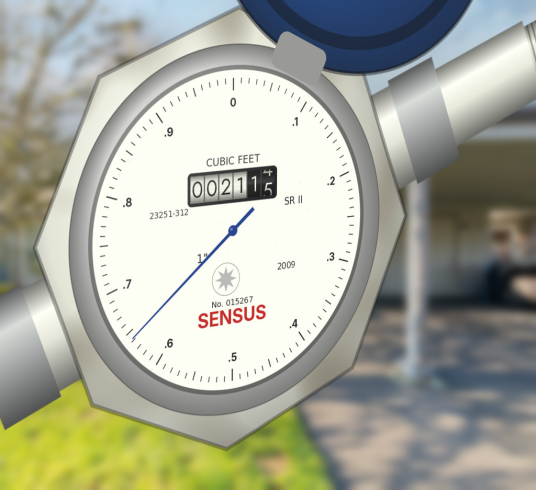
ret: 2114.64
